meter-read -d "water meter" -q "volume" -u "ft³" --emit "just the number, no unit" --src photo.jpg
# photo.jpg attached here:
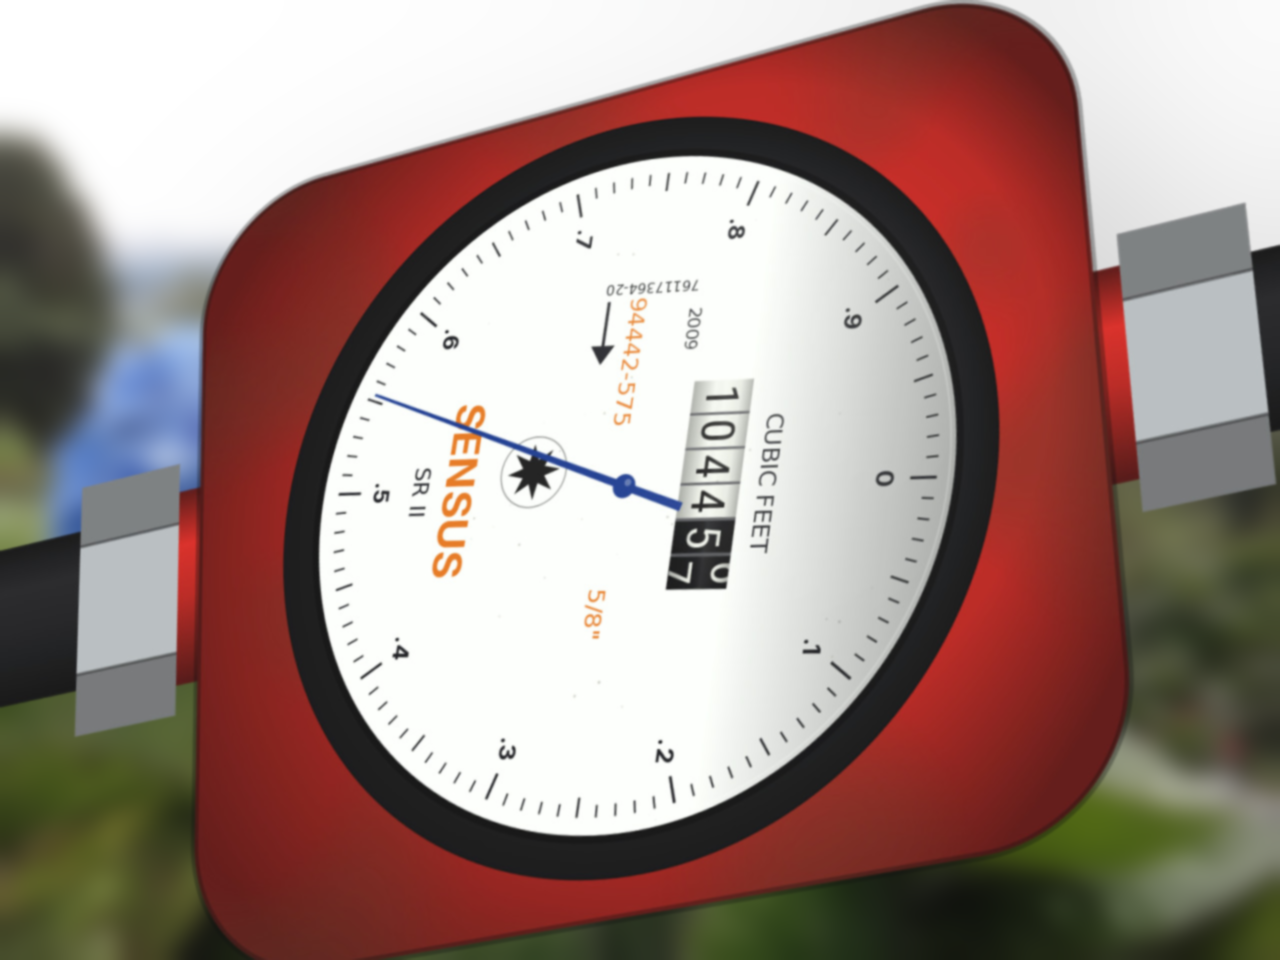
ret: 104456.55
